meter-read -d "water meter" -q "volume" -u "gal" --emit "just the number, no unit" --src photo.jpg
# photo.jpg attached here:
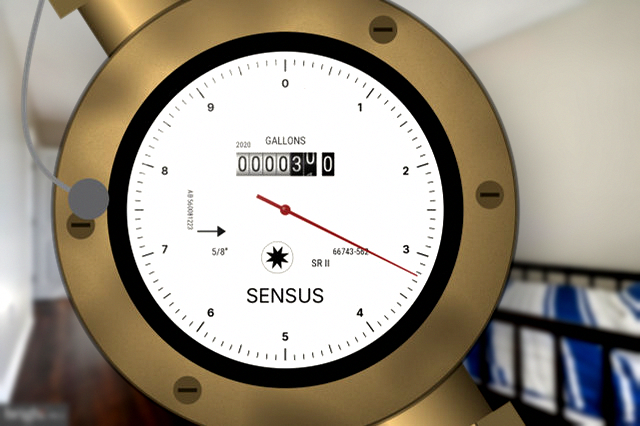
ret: 303.2
